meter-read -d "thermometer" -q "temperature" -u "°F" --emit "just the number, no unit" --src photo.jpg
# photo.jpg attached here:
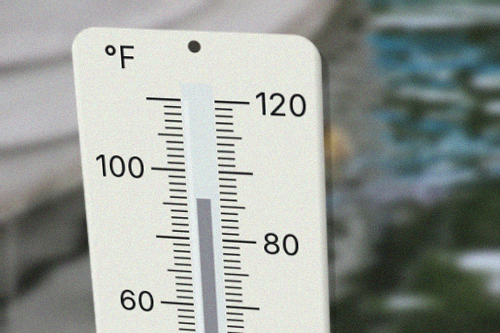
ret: 92
